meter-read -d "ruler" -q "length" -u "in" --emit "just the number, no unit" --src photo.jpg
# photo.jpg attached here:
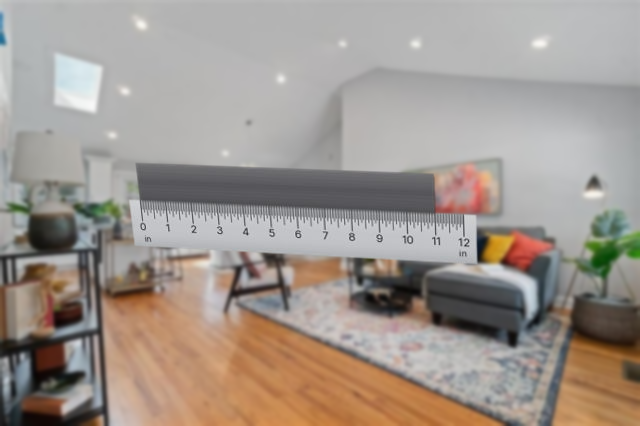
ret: 11
